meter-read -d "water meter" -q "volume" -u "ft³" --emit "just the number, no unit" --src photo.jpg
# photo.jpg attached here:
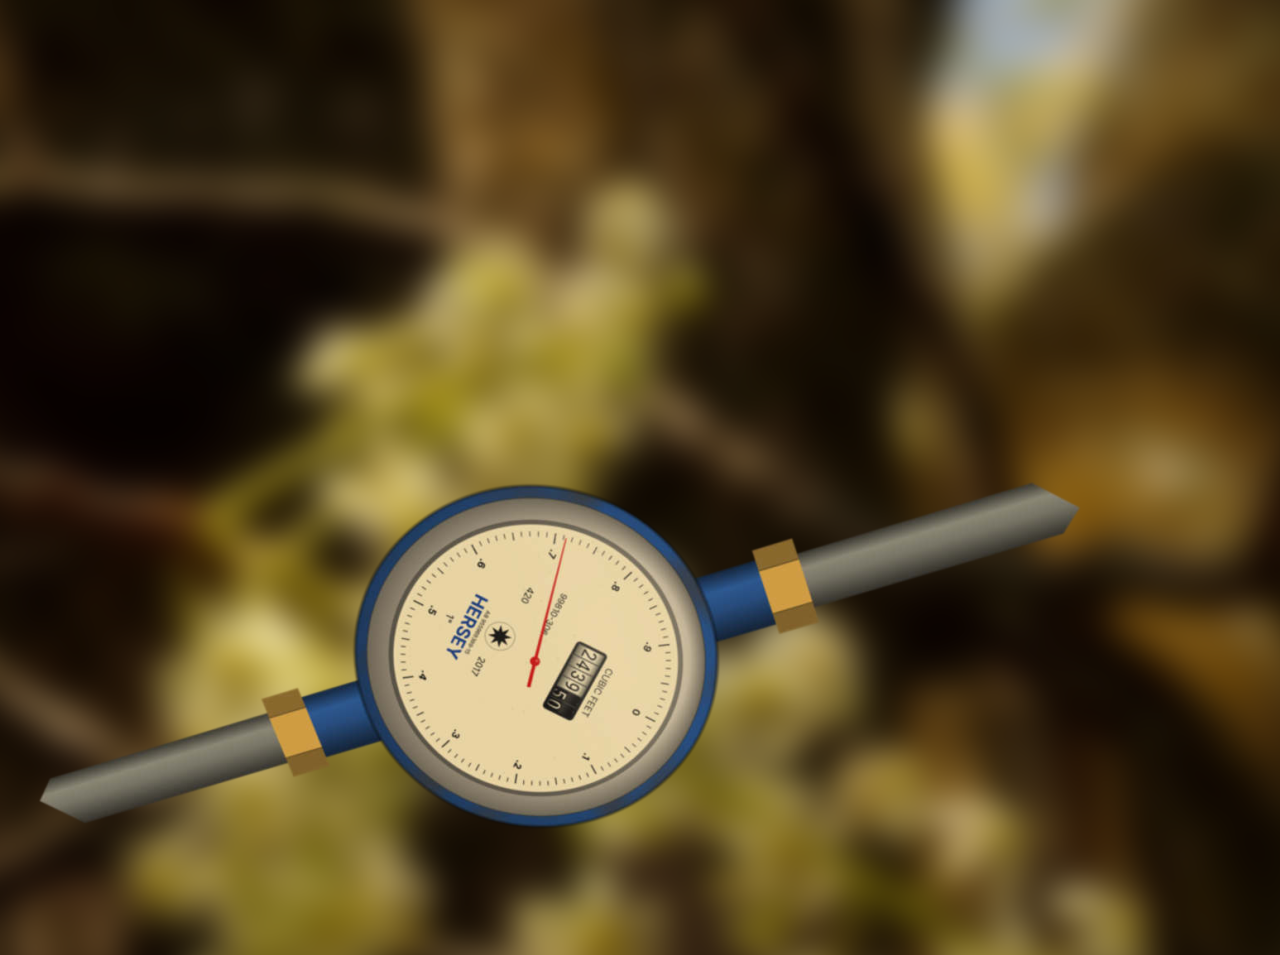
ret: 243949.71
